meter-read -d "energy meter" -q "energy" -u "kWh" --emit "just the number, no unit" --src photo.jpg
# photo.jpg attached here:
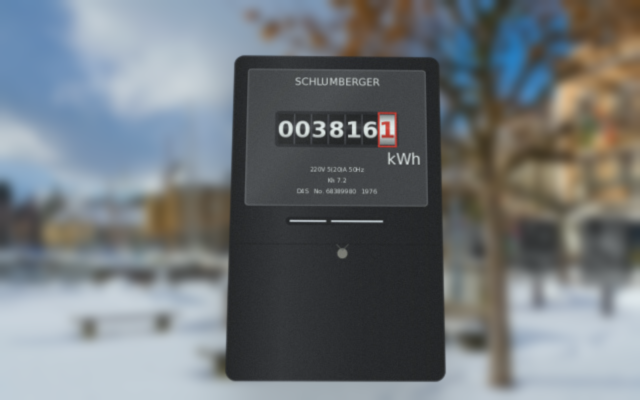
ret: 3816.1
